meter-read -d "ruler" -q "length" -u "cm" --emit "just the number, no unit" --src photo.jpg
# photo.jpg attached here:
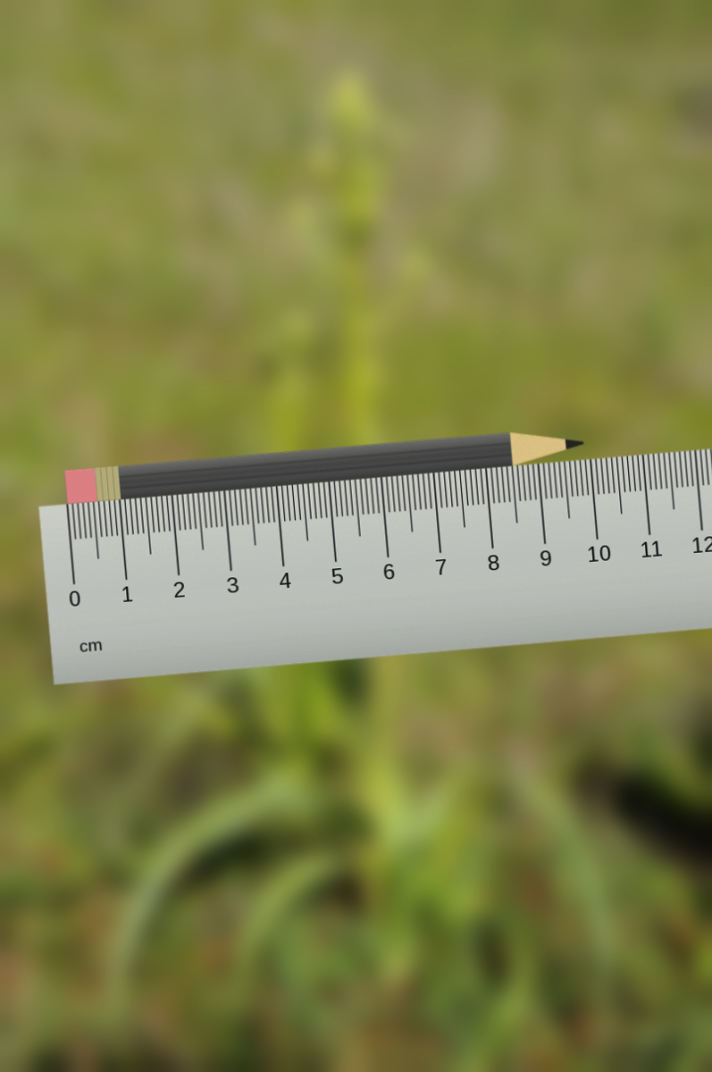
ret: 9.9
